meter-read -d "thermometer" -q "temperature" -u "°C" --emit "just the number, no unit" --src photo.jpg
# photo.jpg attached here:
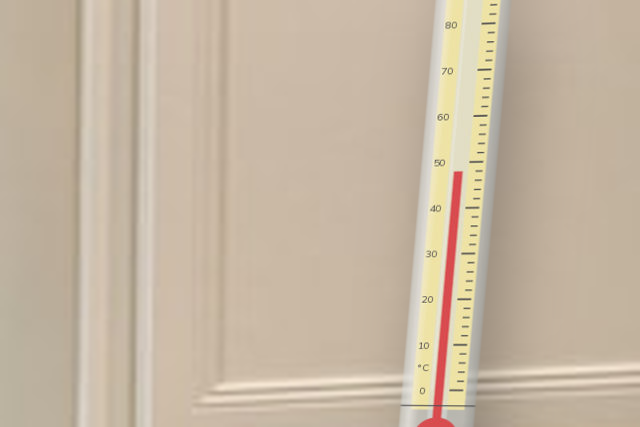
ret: 48
